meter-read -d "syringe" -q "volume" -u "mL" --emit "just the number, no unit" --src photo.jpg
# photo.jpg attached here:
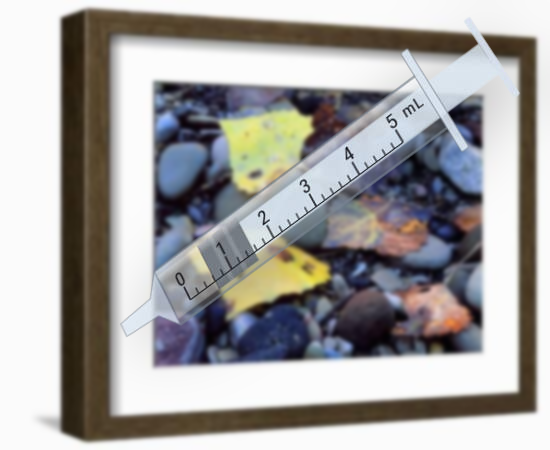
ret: 0.6
